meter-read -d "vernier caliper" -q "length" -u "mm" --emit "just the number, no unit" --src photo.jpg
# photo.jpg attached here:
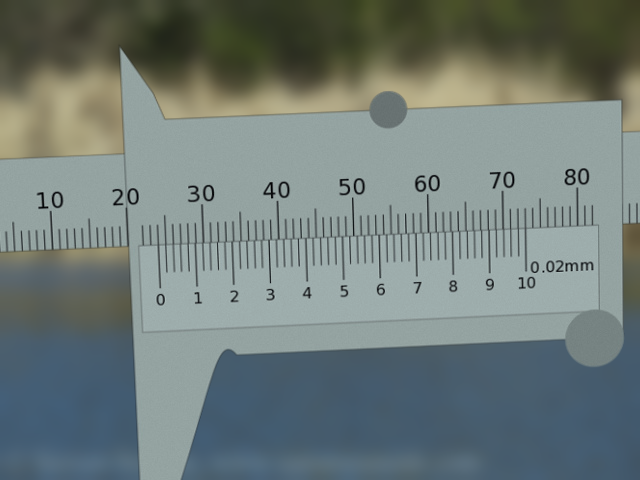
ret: 24.0
